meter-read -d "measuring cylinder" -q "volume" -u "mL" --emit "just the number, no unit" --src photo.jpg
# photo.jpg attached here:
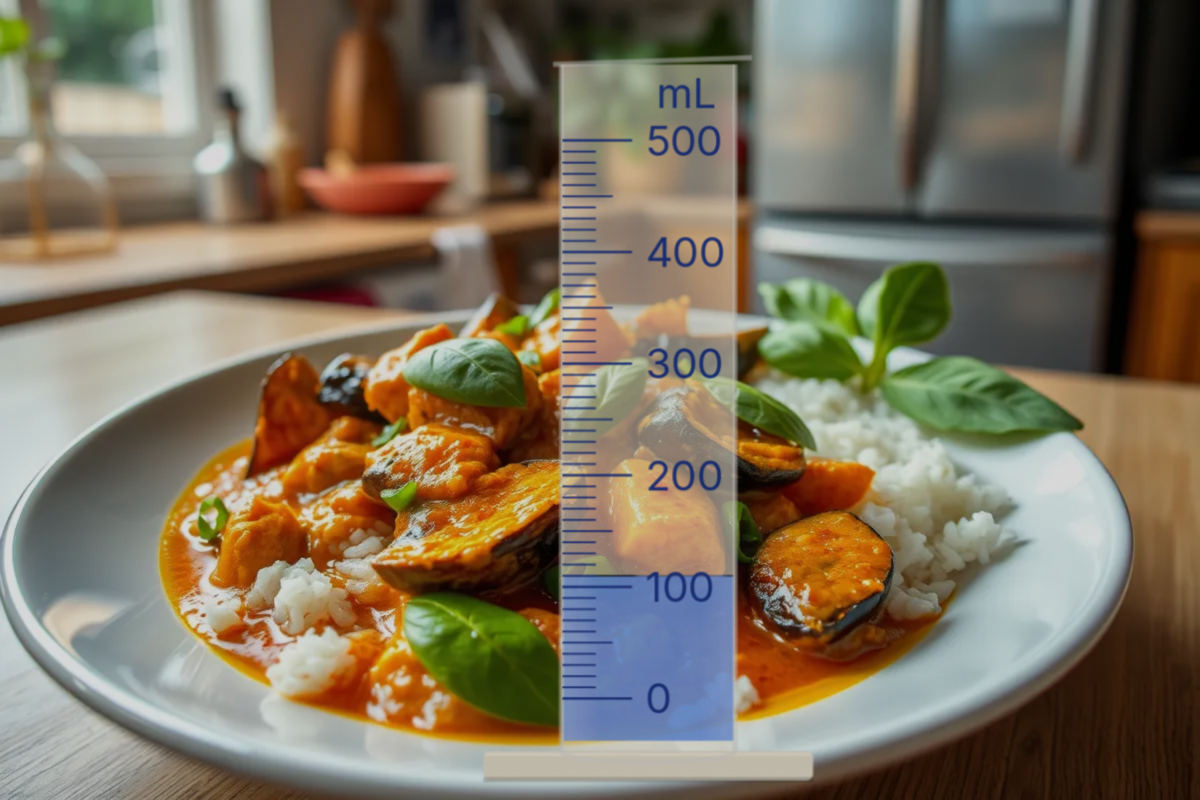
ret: 110
